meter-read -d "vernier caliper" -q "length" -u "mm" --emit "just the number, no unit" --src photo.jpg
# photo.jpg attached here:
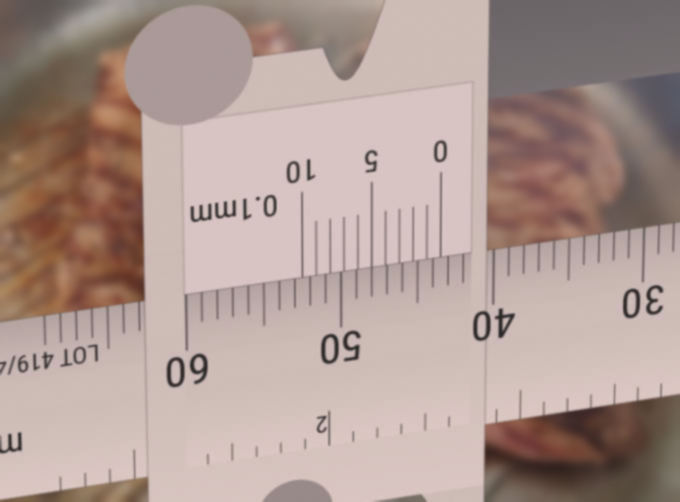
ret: 43.5
